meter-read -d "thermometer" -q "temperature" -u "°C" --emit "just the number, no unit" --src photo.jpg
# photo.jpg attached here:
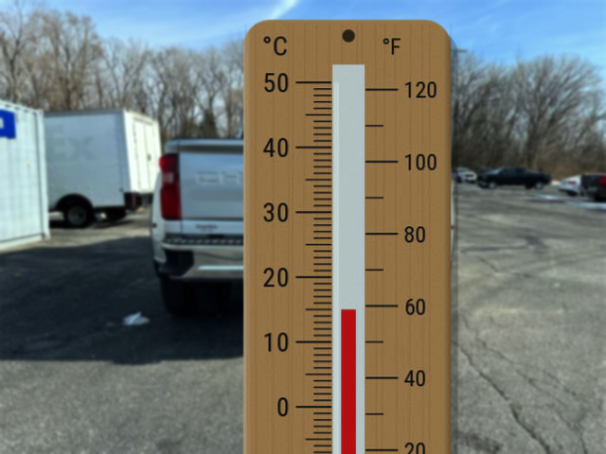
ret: 15
